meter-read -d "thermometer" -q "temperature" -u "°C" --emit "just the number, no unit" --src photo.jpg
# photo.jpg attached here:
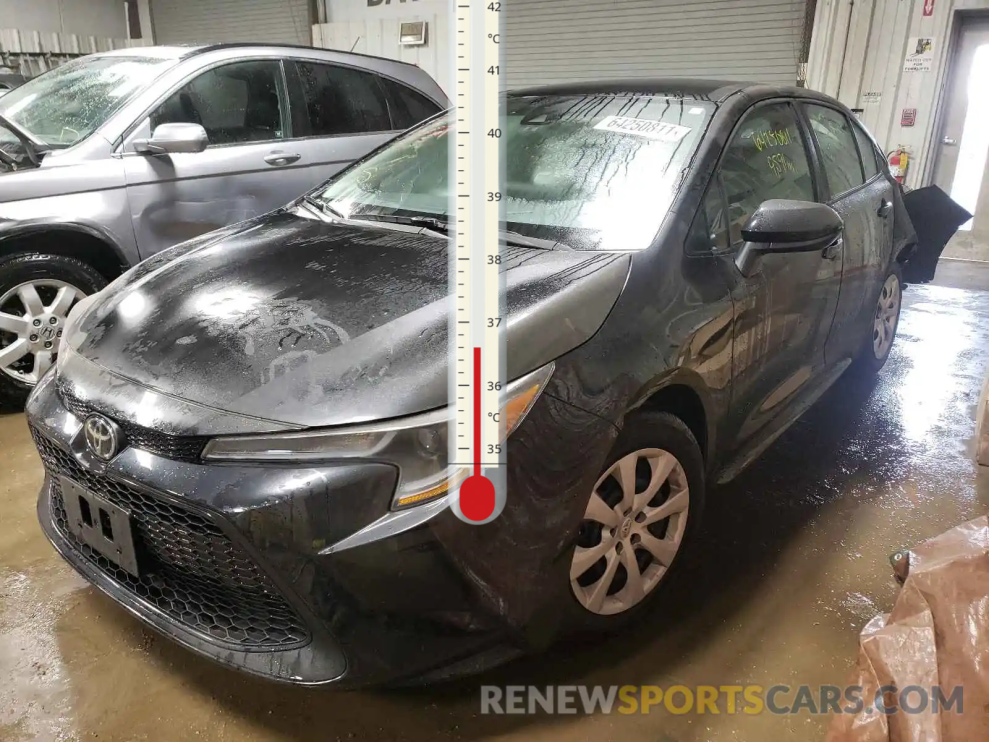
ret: 36.6
